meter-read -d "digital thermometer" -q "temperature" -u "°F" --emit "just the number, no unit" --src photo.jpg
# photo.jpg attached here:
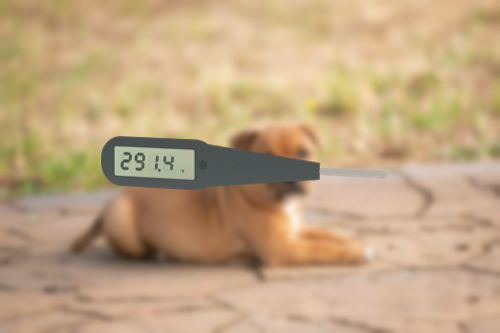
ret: 291.4
